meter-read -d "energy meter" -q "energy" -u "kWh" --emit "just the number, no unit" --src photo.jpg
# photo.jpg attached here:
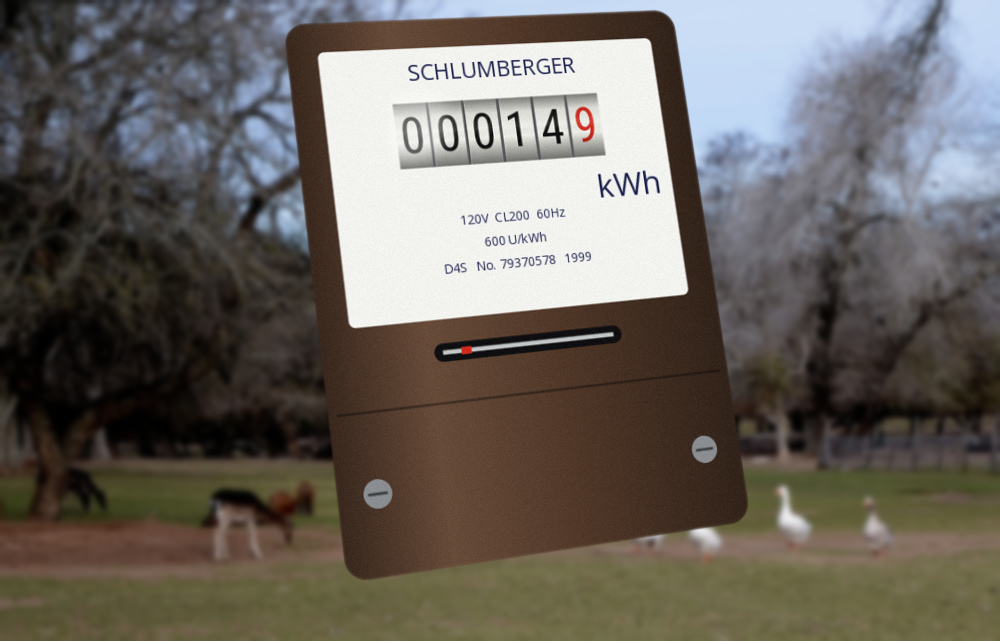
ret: 14.9
